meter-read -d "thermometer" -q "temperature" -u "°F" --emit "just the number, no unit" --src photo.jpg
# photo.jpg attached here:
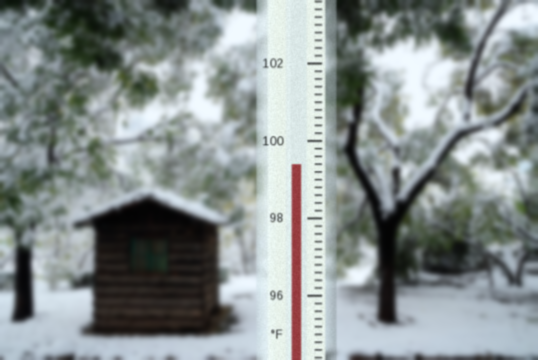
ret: 99.4
